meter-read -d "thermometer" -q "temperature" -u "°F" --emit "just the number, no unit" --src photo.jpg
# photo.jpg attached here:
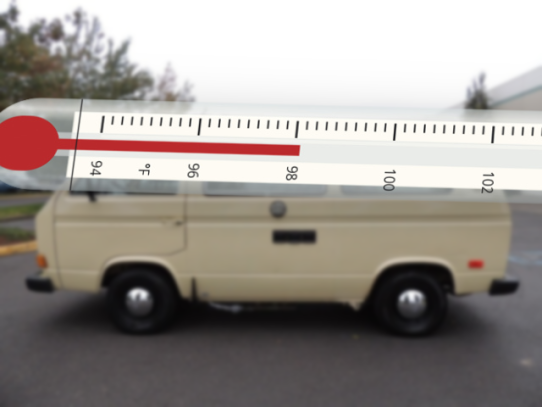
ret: 98.1
